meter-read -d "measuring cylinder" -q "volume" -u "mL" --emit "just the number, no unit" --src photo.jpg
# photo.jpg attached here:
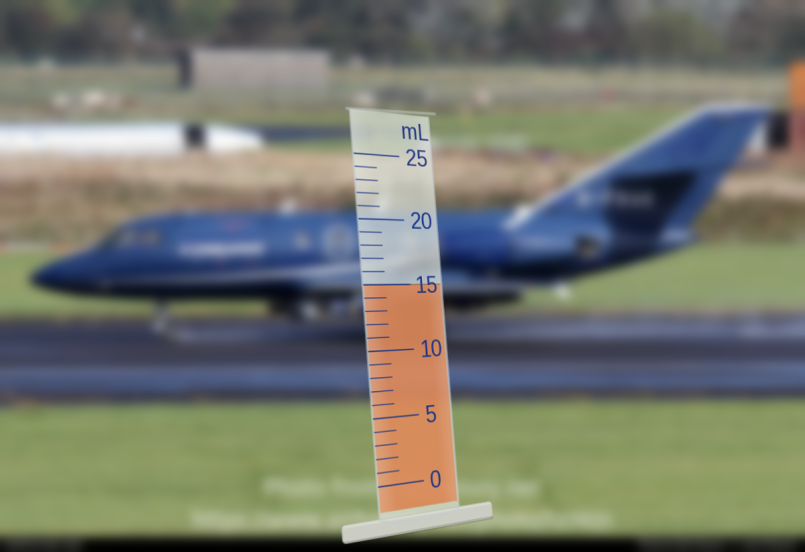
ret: 15
